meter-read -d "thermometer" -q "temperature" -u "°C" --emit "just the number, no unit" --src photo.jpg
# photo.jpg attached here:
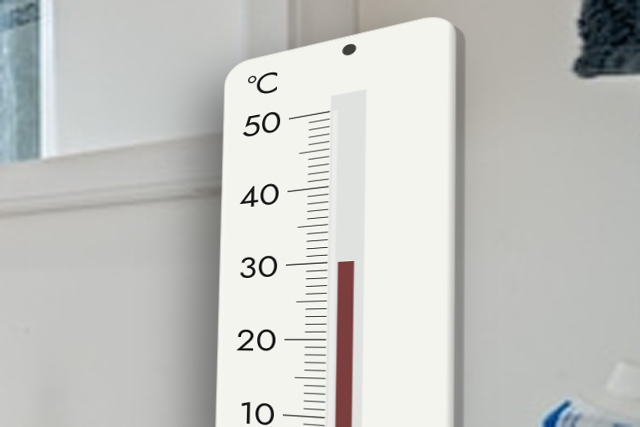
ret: 30
